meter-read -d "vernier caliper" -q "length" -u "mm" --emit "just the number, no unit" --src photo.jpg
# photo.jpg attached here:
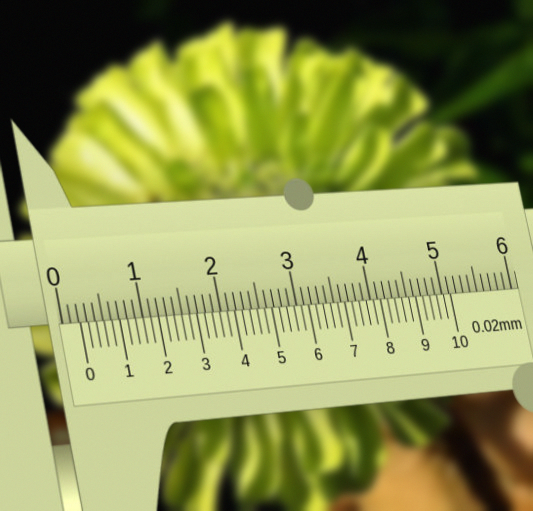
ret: 2.2
